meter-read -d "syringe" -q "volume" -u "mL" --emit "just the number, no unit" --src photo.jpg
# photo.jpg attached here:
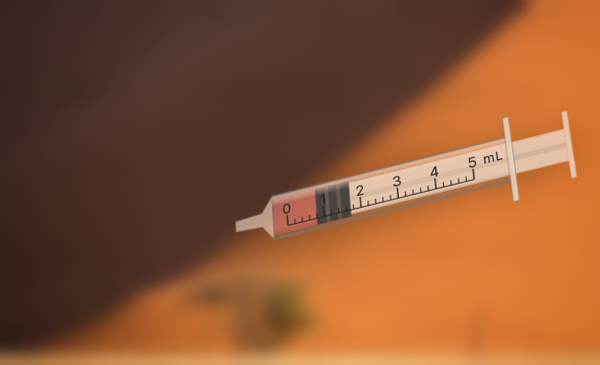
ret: 0.8
